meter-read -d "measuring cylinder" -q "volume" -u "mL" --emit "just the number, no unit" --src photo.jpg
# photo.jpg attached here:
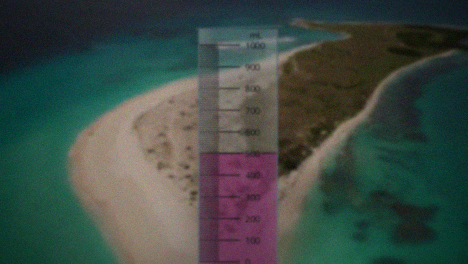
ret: 500
